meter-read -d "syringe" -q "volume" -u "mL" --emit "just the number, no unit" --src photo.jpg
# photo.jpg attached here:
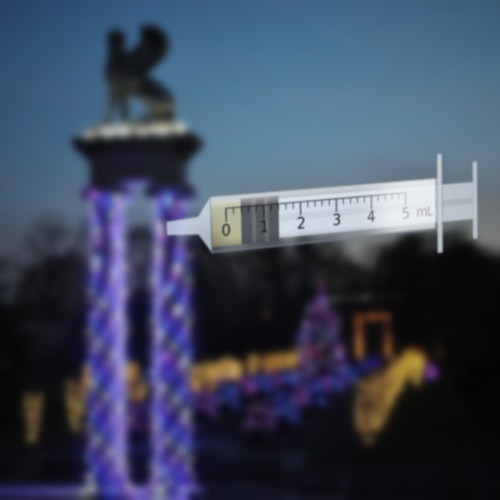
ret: 0.4
